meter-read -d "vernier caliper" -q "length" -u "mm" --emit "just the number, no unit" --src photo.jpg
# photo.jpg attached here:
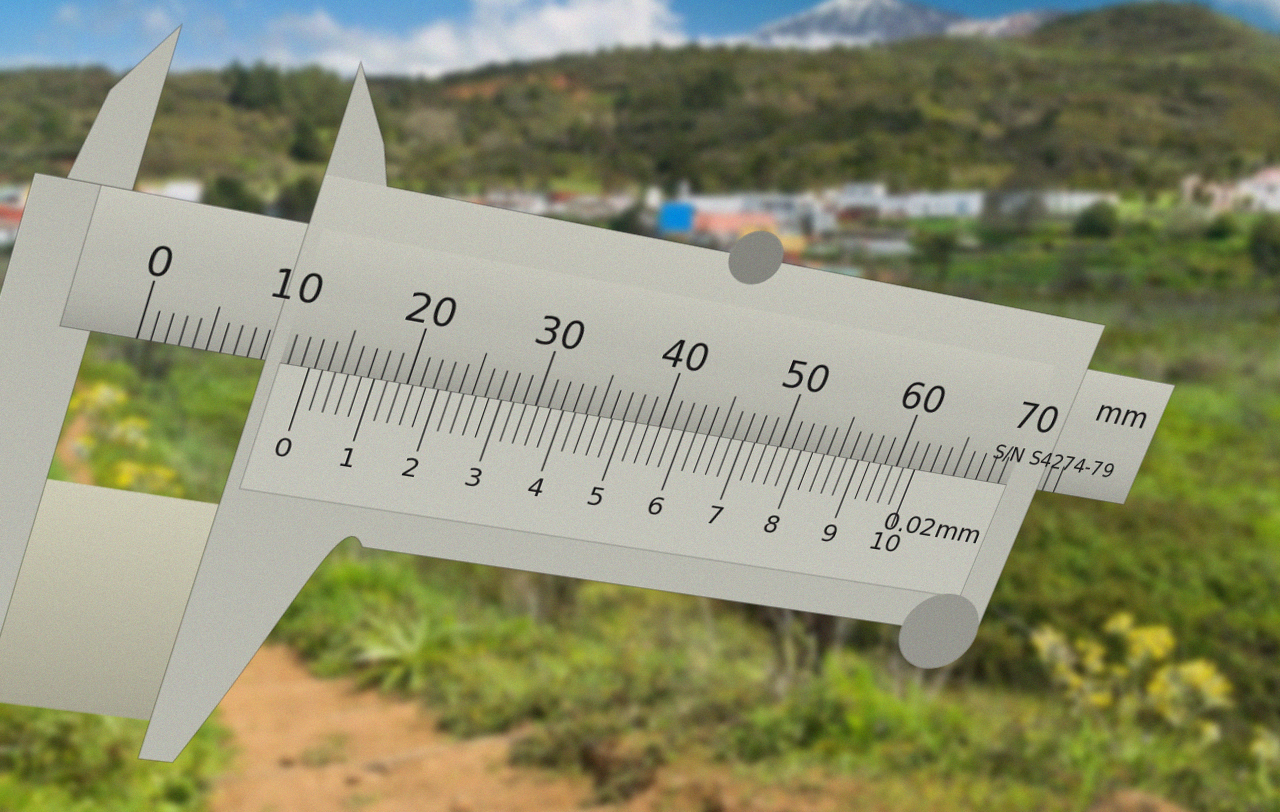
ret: 12.6
